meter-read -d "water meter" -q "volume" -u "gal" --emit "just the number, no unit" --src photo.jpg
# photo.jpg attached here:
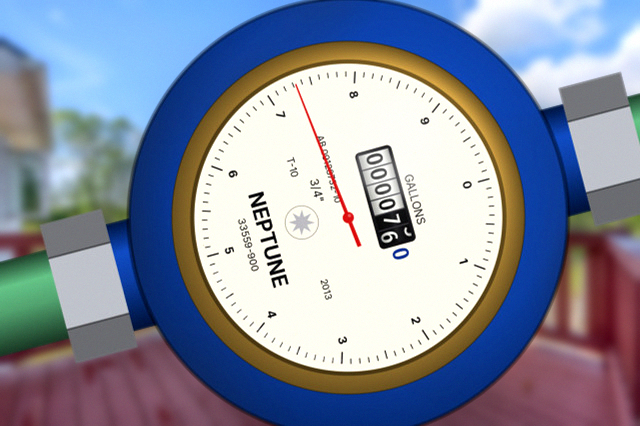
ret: 757.3
